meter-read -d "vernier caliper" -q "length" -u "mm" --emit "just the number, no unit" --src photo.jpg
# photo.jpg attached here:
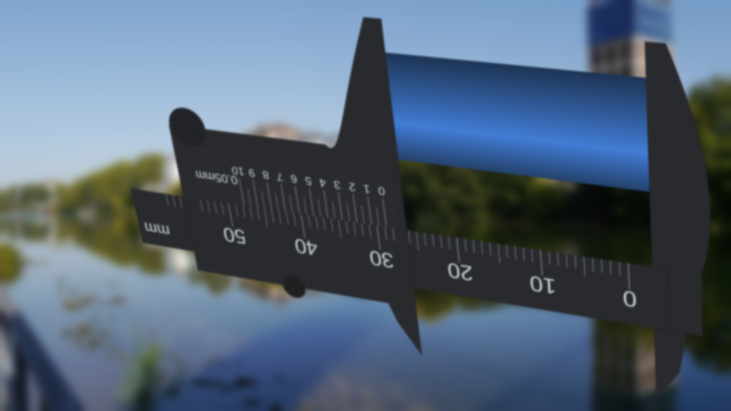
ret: 28.8
